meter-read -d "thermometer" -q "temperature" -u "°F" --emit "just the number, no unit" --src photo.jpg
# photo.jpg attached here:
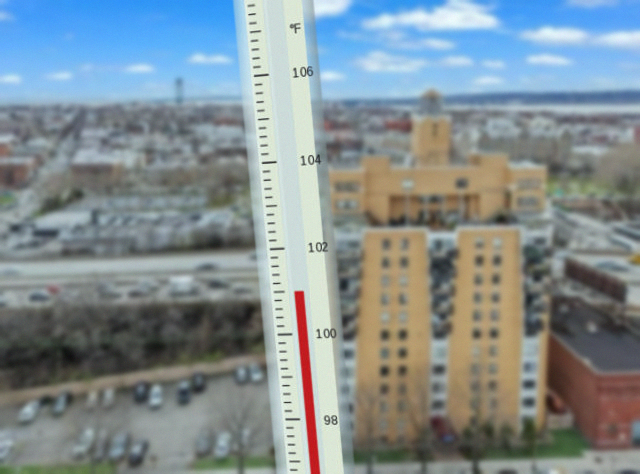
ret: 101
